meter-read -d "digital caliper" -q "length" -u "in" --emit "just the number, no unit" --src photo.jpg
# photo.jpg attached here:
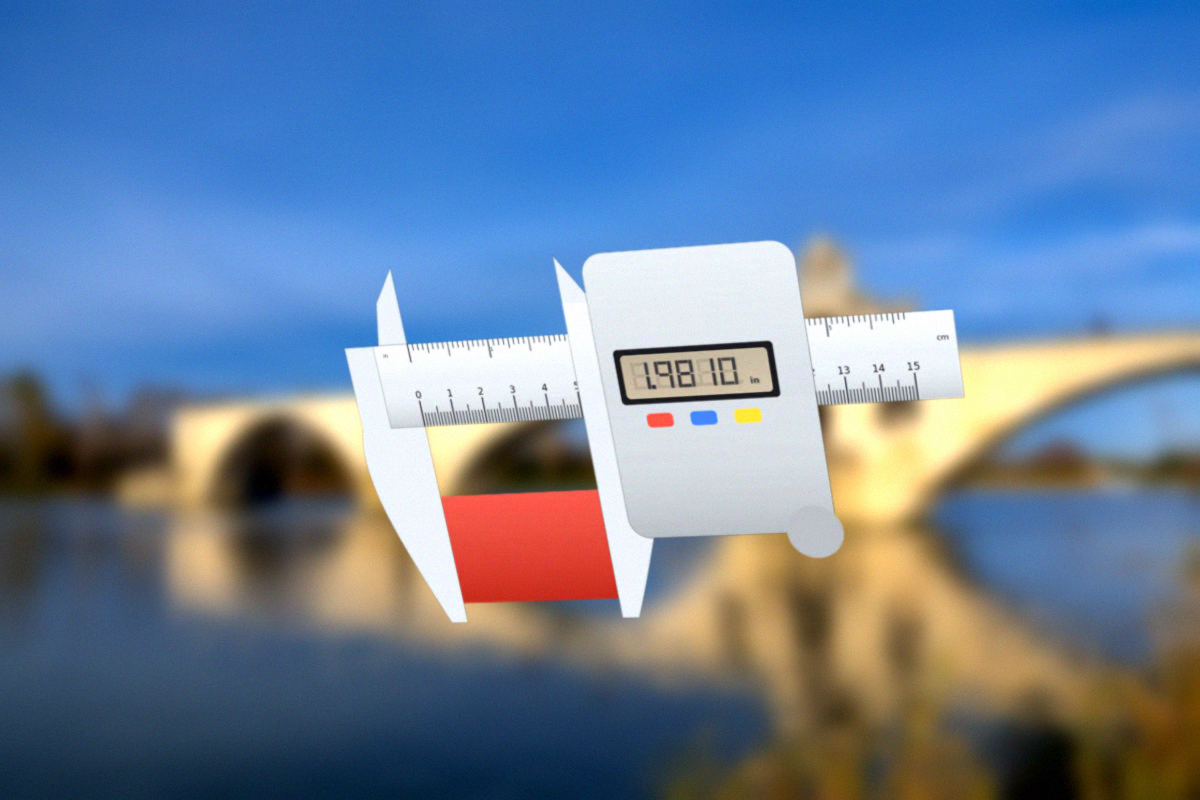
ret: 1.9810
